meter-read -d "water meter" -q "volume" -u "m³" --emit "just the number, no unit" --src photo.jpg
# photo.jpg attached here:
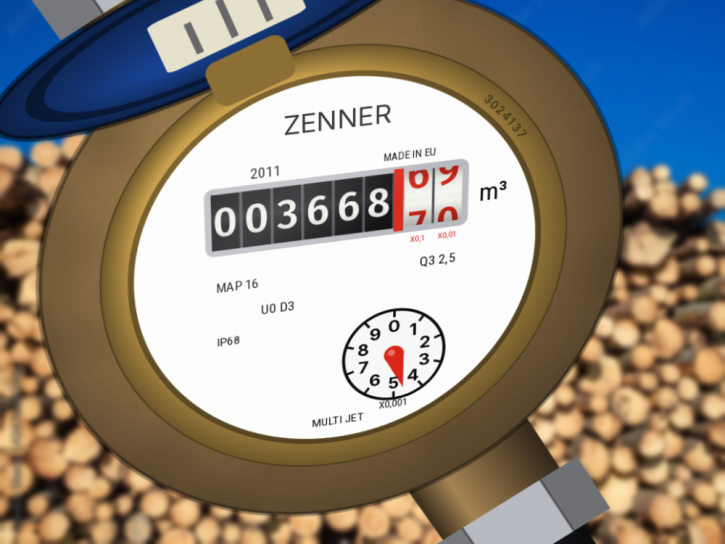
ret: 3668.694
